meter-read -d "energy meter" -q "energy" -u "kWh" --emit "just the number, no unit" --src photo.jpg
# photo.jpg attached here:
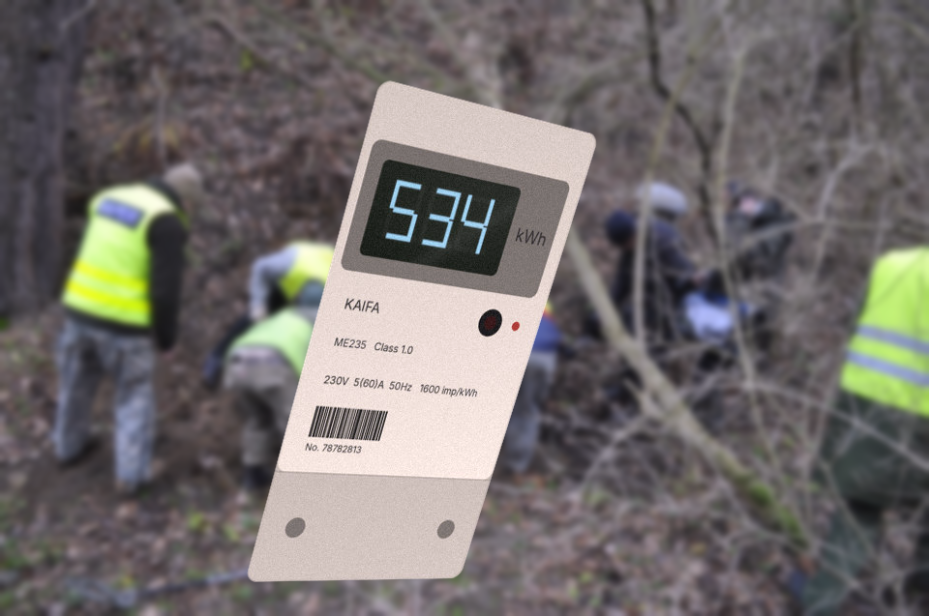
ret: 534
